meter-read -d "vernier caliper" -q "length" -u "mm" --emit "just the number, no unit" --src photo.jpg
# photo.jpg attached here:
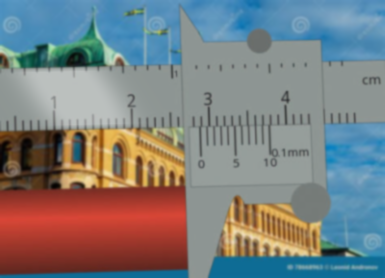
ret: 28.8
